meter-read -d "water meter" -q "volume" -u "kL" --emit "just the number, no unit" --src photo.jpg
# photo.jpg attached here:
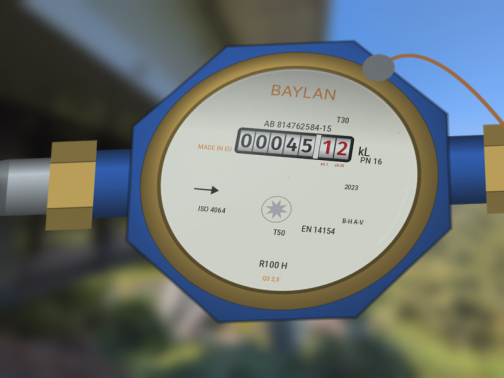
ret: 45.12
